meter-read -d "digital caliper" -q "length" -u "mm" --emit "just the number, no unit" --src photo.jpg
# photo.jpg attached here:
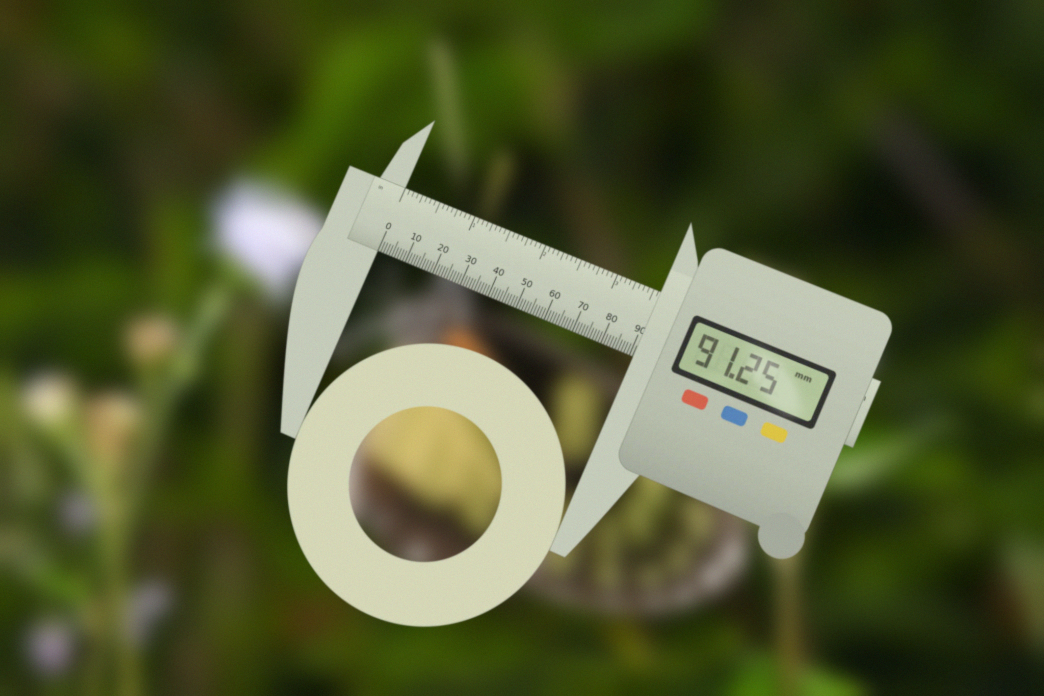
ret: 91.25
